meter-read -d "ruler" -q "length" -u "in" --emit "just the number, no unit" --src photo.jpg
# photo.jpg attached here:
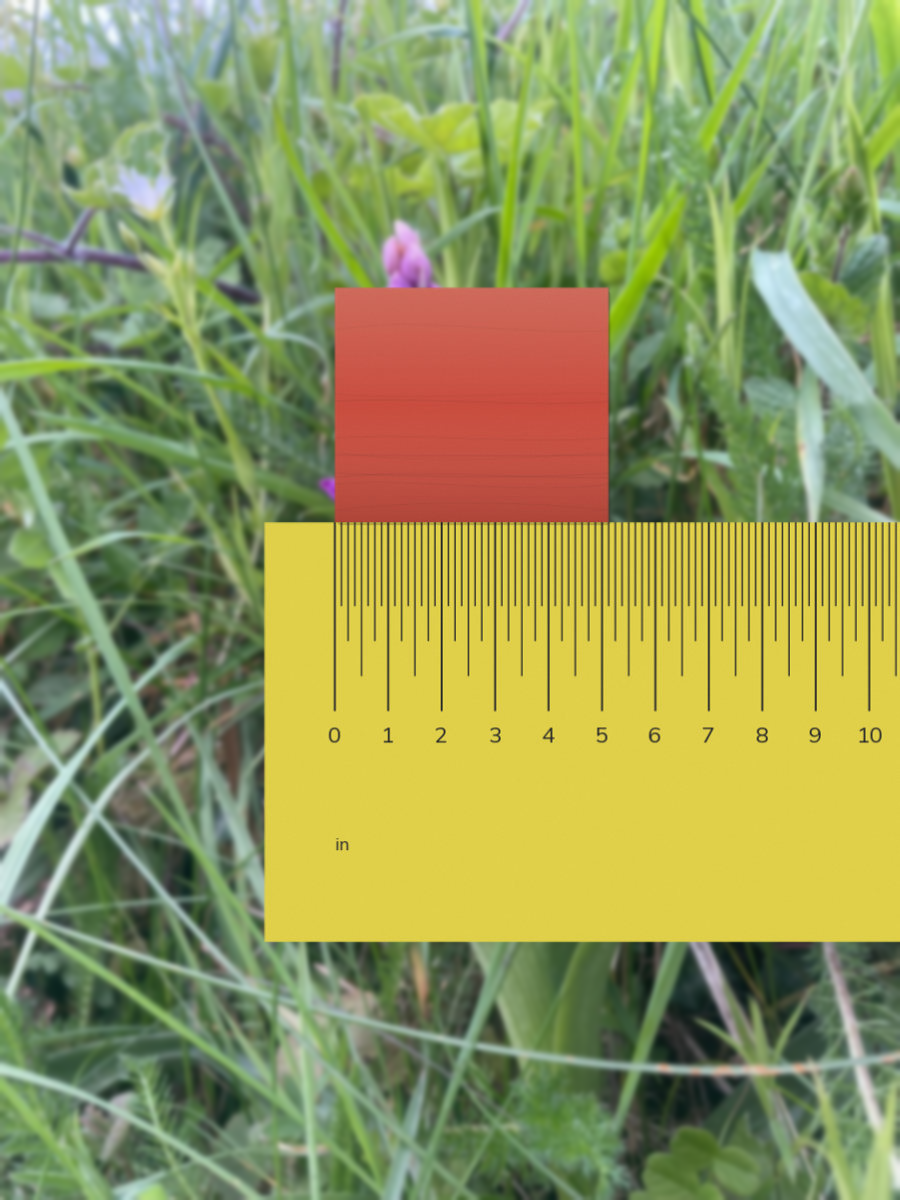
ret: 5.125
